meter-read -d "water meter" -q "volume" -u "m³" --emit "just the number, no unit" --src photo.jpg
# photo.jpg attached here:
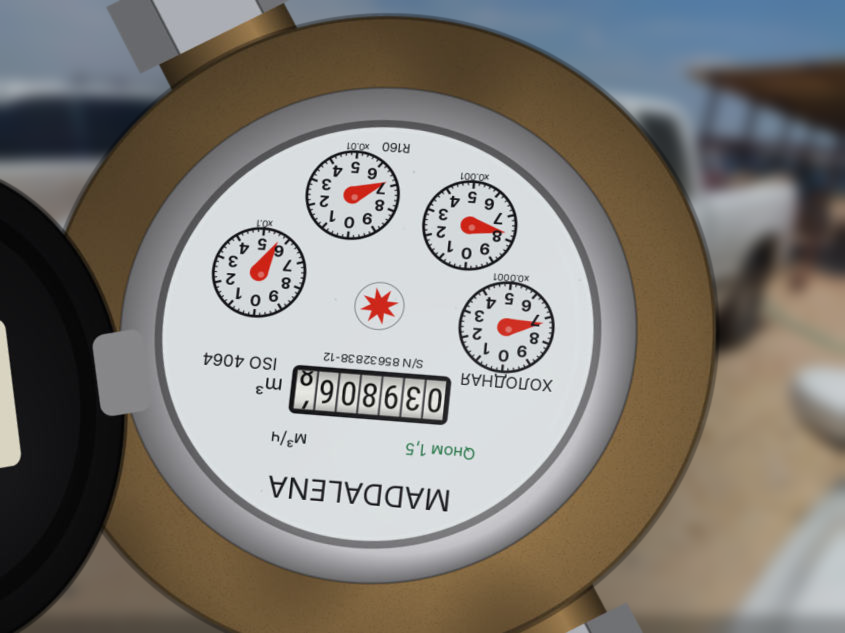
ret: 398067.5677
